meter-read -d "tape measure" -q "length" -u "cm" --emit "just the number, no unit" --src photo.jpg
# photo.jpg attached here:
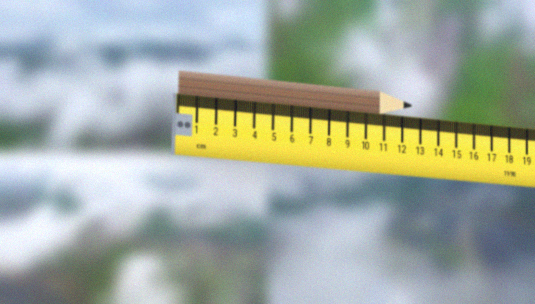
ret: 12.5
